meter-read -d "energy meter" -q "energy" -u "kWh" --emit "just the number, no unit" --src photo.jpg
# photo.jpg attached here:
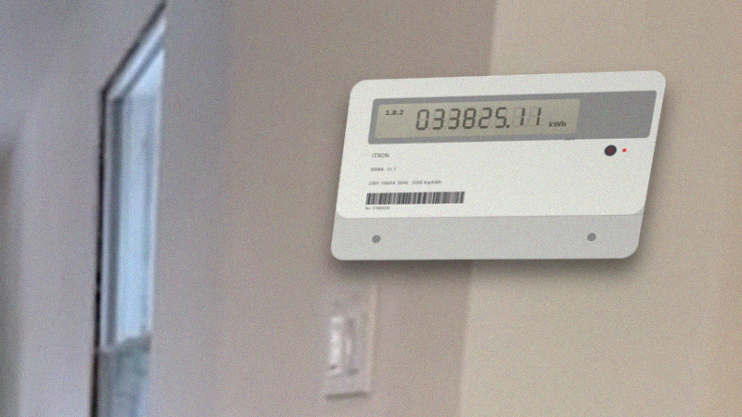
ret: 33825.11
